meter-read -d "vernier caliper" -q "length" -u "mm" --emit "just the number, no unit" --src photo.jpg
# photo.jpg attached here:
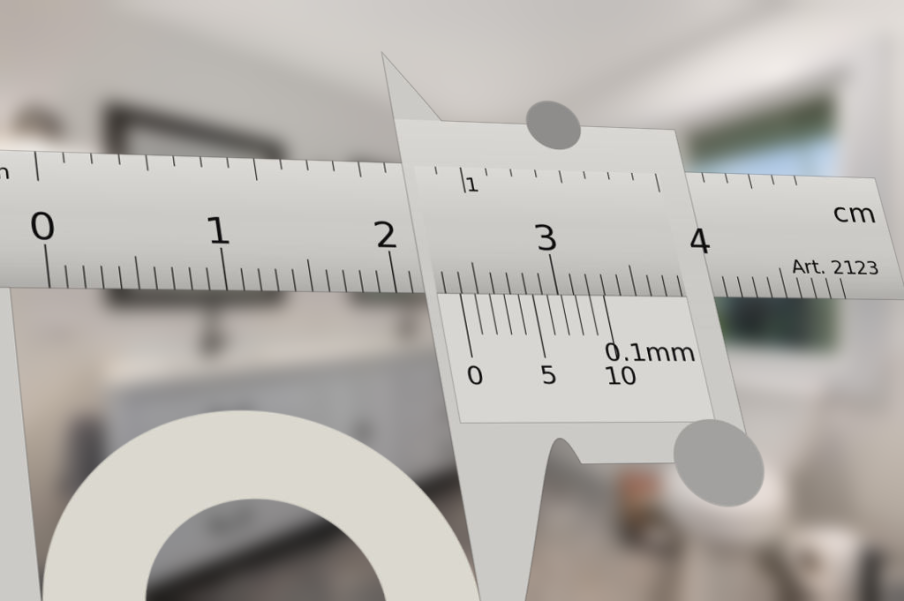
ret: 23.9
